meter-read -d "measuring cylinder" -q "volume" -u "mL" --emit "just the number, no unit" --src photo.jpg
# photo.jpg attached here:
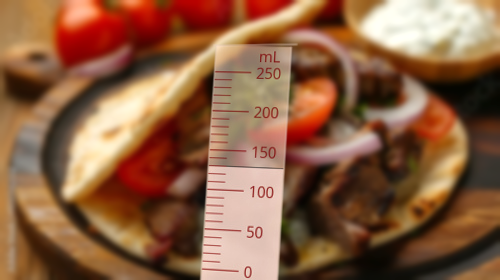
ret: 130
